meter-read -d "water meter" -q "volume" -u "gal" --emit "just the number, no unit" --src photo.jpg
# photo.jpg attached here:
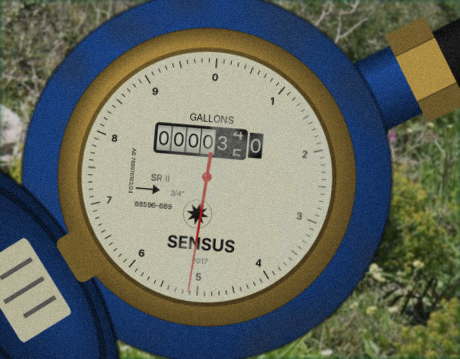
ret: 345.1
